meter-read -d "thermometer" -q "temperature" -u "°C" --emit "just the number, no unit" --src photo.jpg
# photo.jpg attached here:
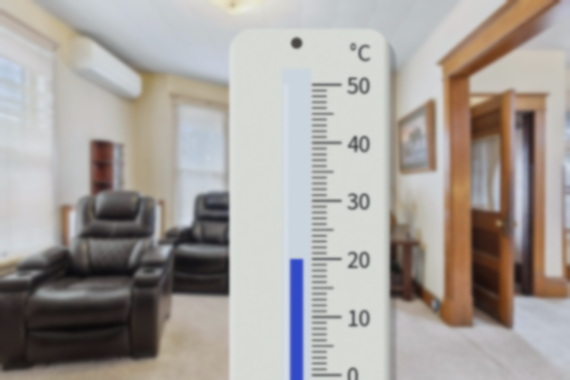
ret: 20
